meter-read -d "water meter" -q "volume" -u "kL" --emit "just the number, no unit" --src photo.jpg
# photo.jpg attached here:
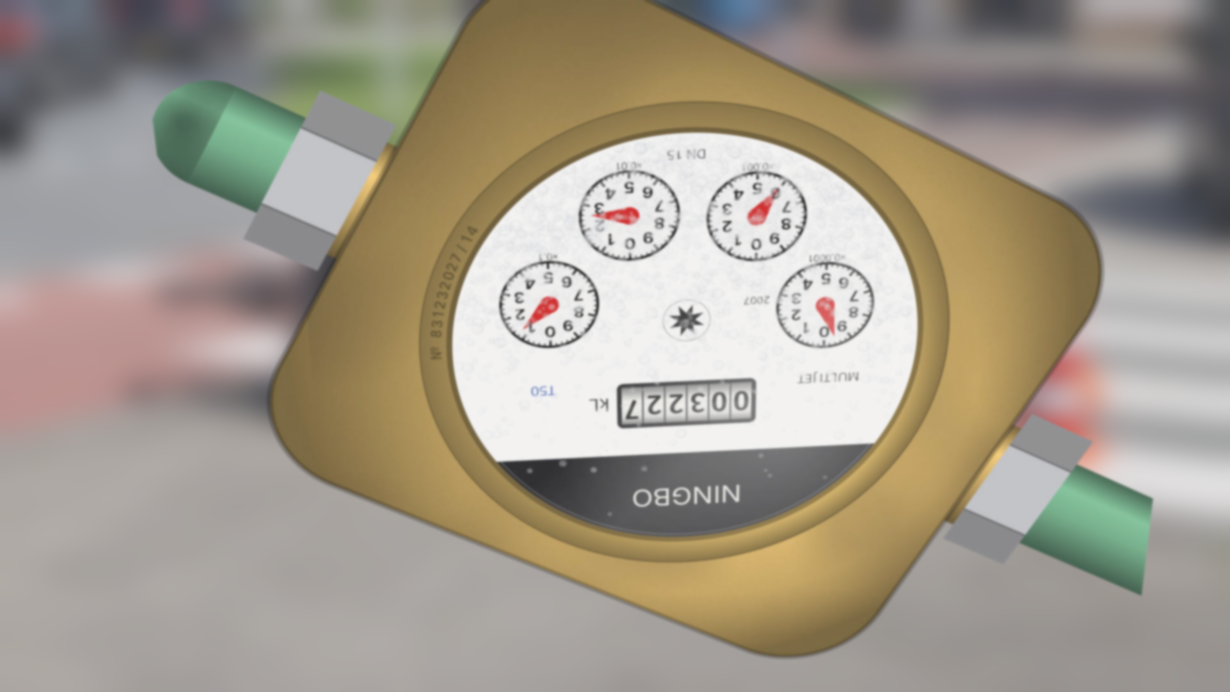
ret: 3227.1259
